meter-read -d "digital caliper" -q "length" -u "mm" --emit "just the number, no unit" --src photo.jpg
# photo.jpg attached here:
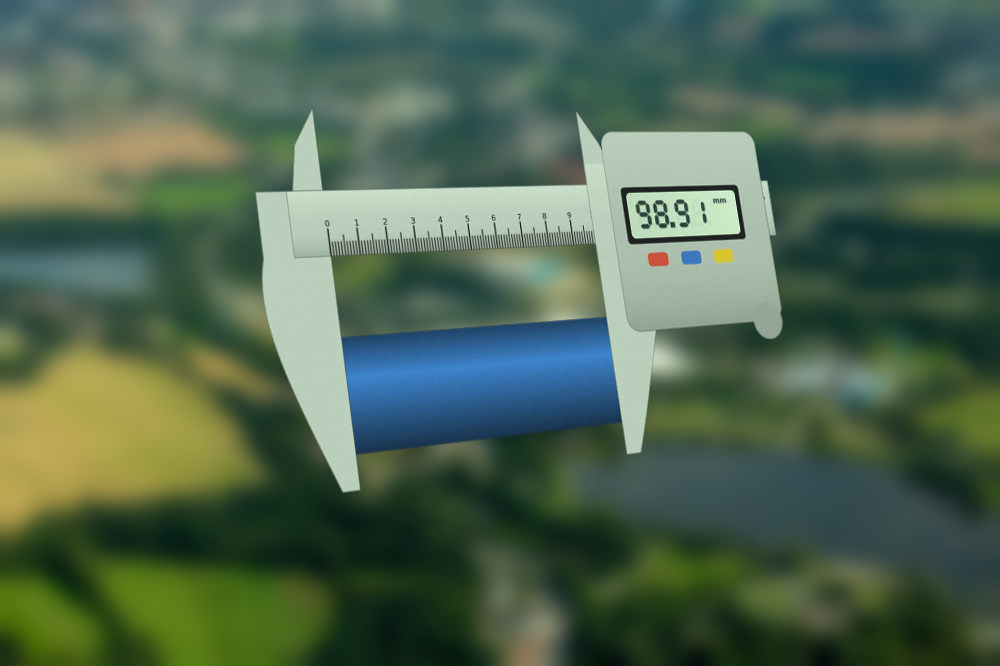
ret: 98.91
